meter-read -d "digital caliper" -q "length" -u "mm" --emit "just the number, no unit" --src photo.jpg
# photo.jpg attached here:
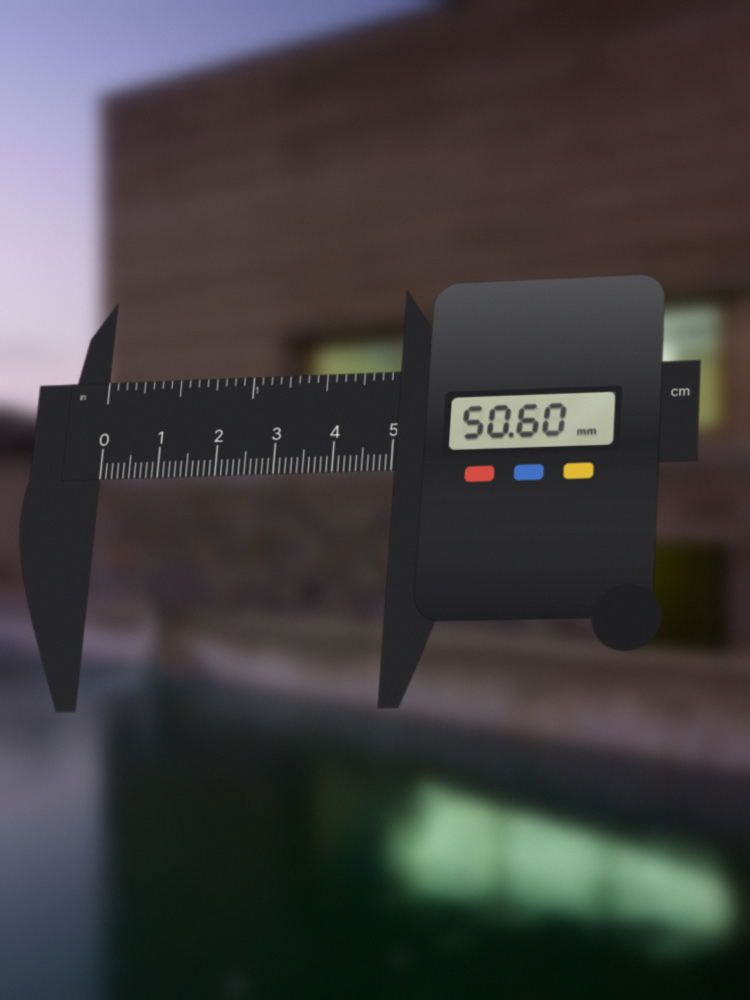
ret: 50.60
